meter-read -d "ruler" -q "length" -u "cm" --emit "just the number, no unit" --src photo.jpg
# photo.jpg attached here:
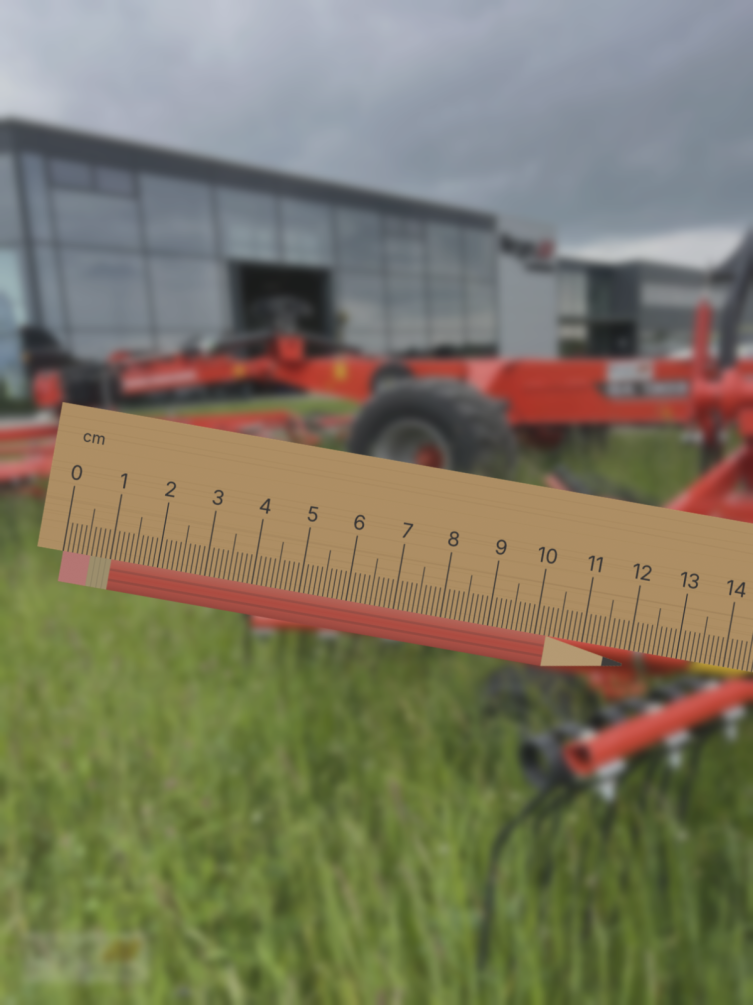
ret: 11.9
